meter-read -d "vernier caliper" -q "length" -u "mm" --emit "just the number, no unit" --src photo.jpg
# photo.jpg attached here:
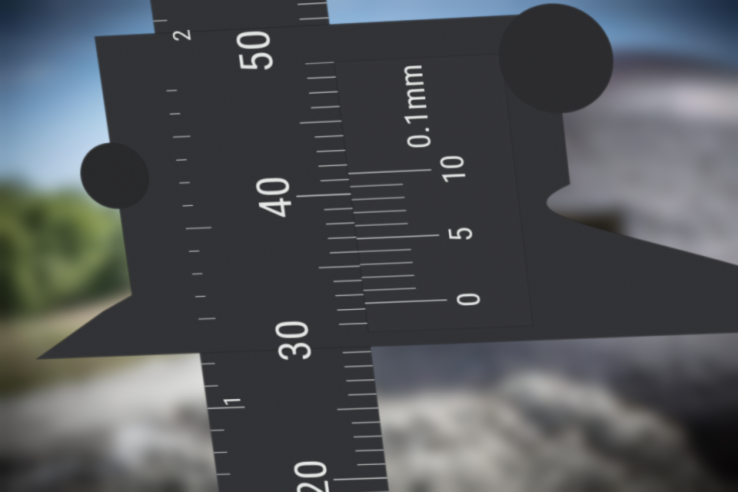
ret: 32.4
